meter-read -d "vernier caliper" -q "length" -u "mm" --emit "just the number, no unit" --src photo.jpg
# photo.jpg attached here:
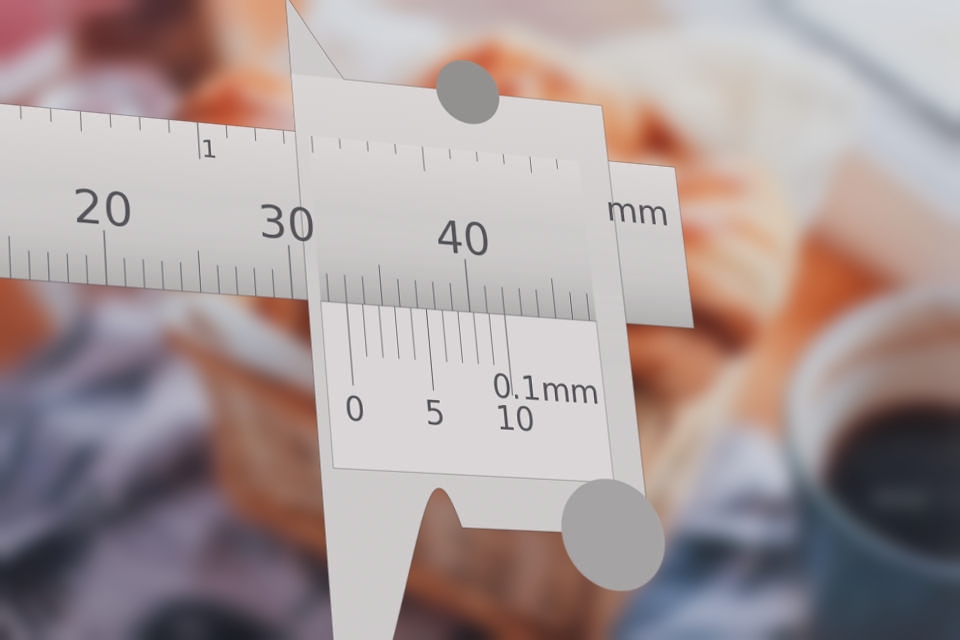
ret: 33.0
